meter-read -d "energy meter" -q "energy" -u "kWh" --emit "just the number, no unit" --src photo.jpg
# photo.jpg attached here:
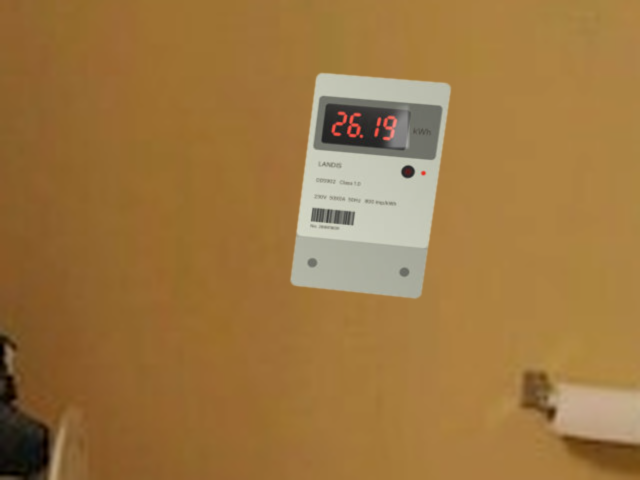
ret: 26.19
